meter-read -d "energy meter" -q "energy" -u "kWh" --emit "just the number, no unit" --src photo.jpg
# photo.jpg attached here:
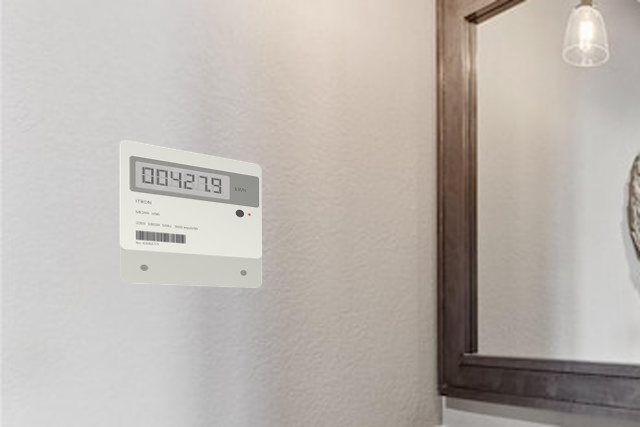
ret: 427.9
